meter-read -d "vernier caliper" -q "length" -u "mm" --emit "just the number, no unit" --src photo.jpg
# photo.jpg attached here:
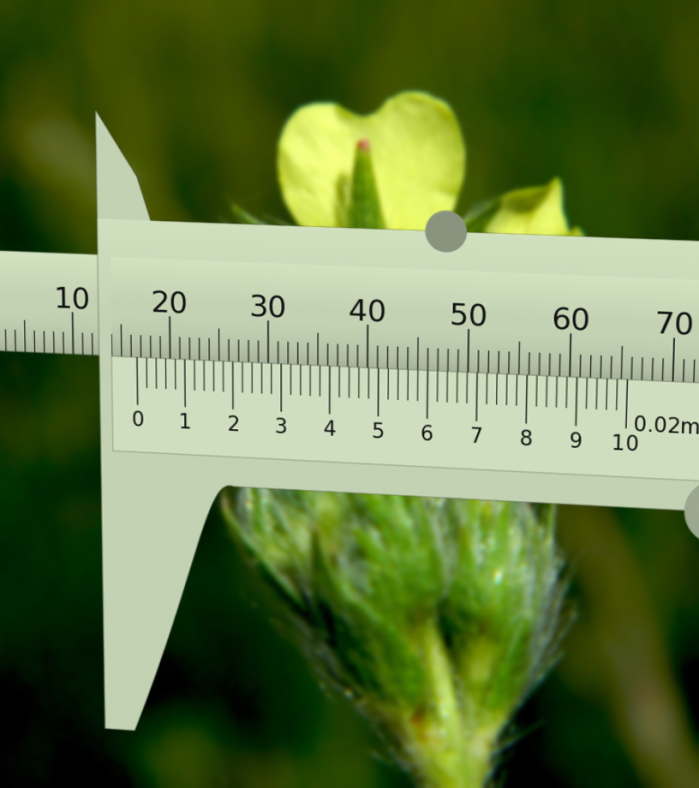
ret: 16.6
